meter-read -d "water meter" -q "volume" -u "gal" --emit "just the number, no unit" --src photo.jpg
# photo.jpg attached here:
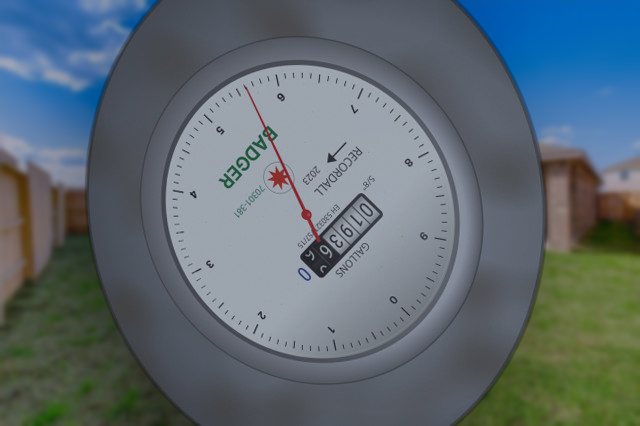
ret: 193655.6
